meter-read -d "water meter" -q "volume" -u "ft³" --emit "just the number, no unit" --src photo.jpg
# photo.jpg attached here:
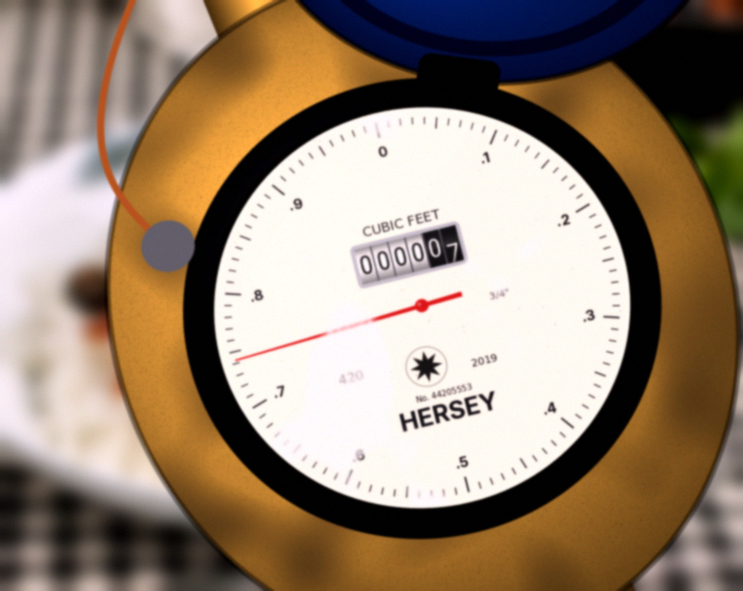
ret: 6.74
